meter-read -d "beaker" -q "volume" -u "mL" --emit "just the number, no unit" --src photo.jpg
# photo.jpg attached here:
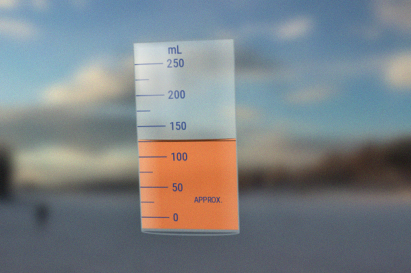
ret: 125
